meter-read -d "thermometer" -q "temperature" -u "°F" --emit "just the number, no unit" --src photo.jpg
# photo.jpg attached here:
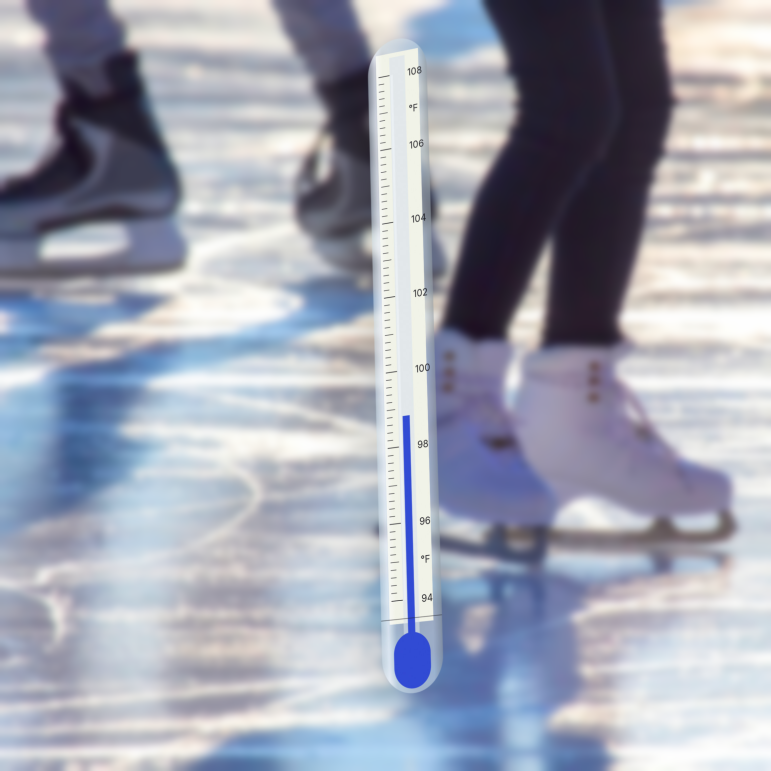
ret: 98.8
